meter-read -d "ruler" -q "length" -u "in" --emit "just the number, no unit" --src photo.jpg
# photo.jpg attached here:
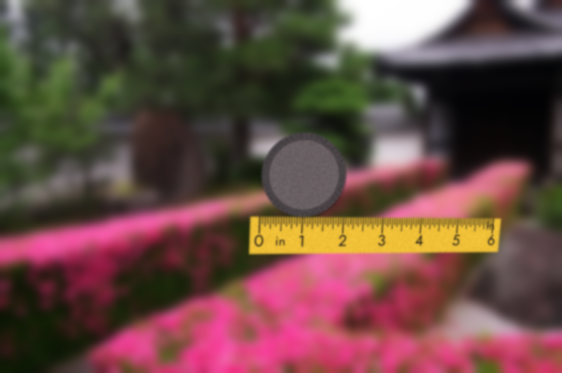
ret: 2
